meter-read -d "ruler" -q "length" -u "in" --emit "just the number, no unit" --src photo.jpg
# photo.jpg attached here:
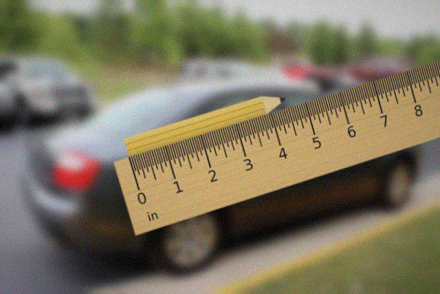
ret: 4.5
